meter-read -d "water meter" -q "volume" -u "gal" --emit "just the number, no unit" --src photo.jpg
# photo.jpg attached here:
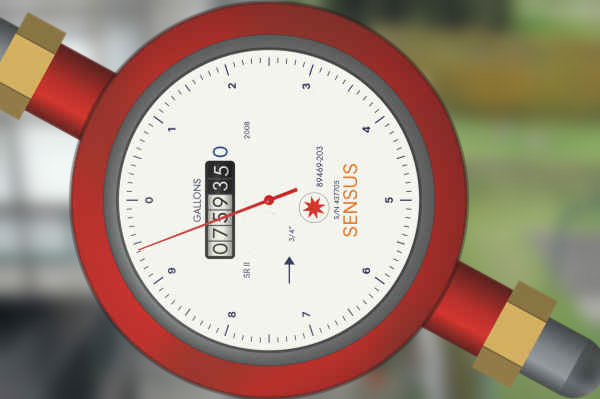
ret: 759349.4
